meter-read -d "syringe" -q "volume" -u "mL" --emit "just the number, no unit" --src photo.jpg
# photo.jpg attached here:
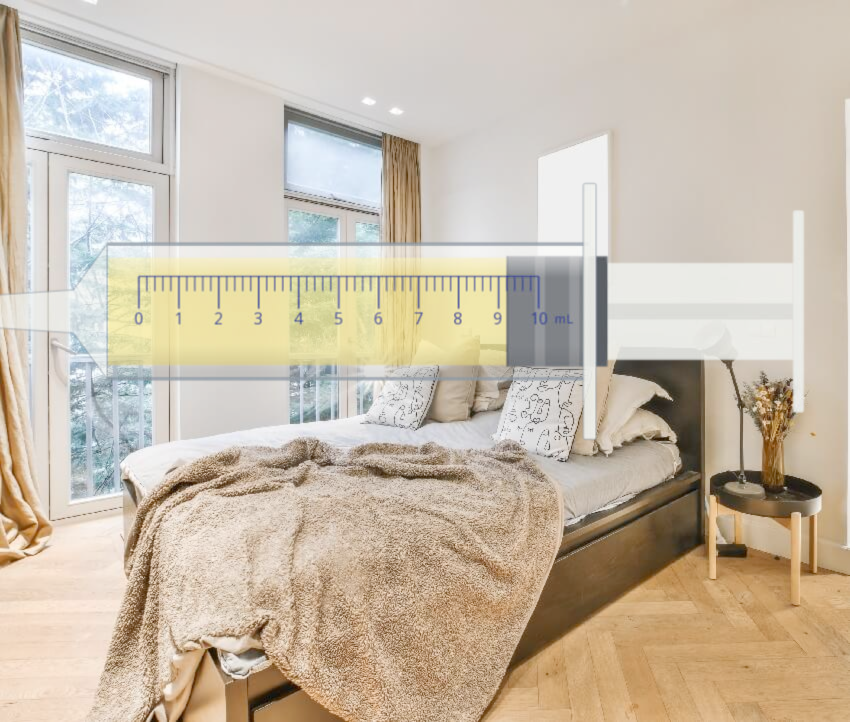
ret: 9.2
